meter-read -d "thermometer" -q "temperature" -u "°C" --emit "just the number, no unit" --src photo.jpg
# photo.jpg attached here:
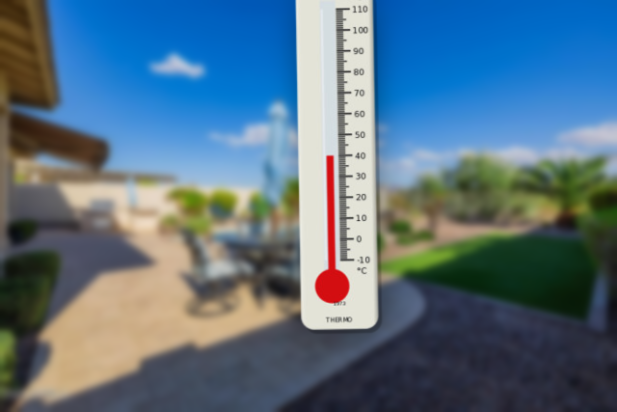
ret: 40
